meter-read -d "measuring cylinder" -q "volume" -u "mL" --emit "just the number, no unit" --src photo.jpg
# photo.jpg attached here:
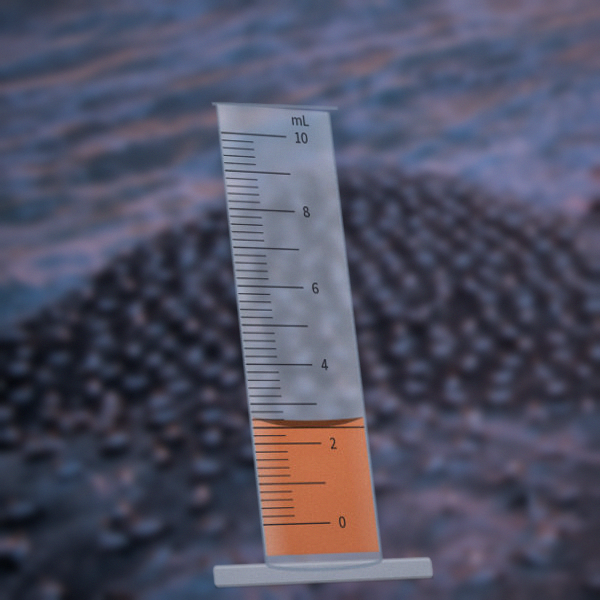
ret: 2.4
